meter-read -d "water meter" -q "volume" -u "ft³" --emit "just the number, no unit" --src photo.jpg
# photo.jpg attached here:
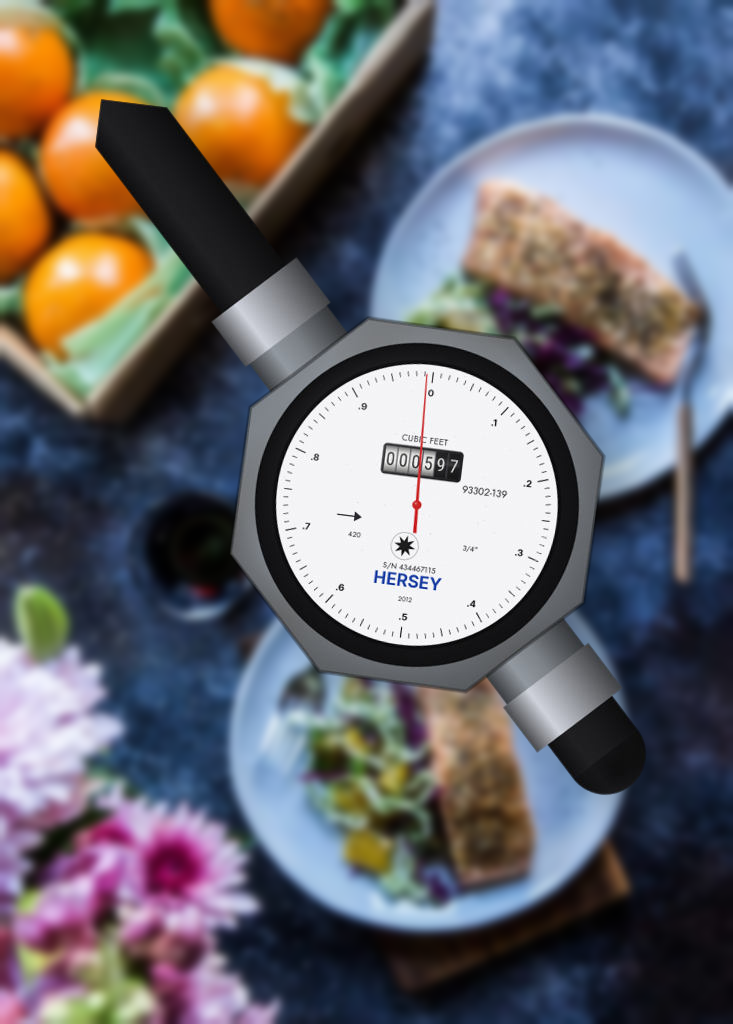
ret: 596.99
